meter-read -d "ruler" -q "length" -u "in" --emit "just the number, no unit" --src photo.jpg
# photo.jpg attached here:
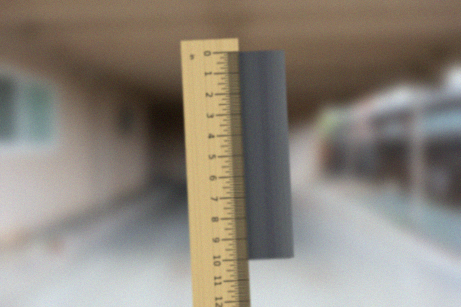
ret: 10
